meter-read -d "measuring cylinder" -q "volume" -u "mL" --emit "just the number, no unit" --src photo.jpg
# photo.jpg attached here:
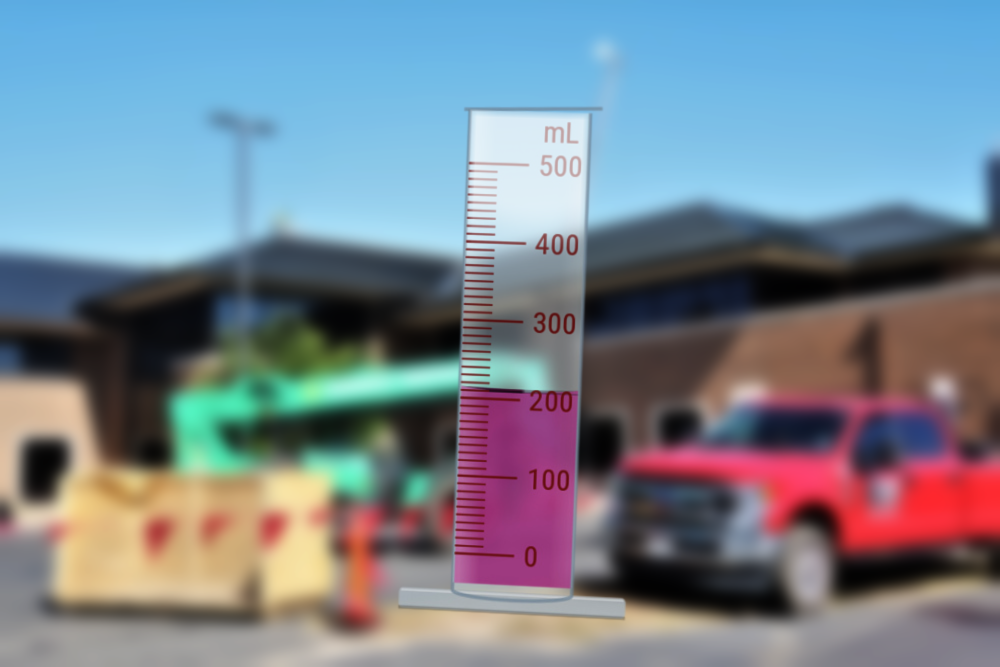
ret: 210
